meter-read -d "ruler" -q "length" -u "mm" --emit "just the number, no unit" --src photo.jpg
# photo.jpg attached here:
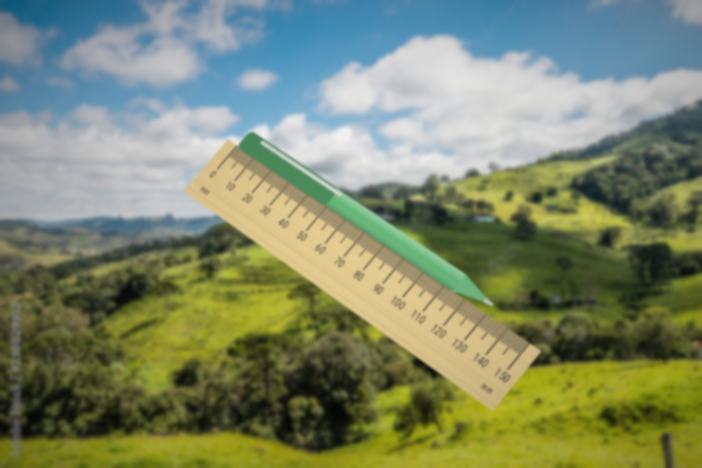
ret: 130
